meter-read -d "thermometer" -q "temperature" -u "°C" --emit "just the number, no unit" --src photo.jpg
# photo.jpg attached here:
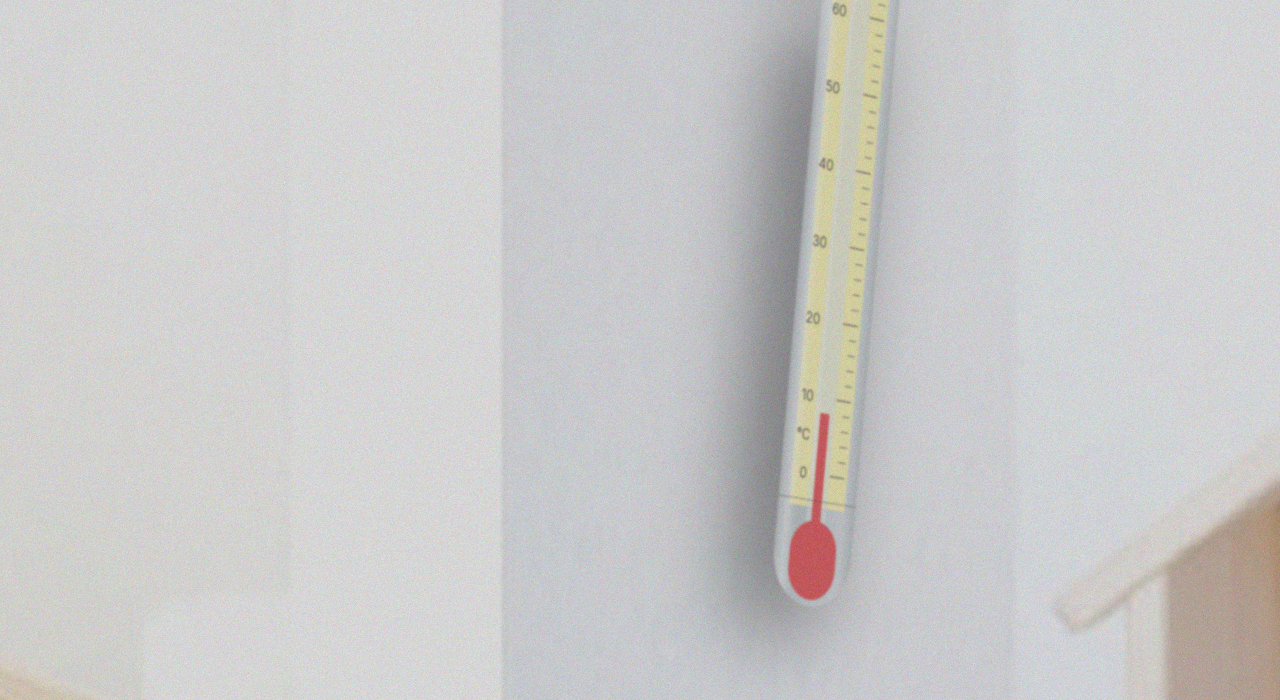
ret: 8
